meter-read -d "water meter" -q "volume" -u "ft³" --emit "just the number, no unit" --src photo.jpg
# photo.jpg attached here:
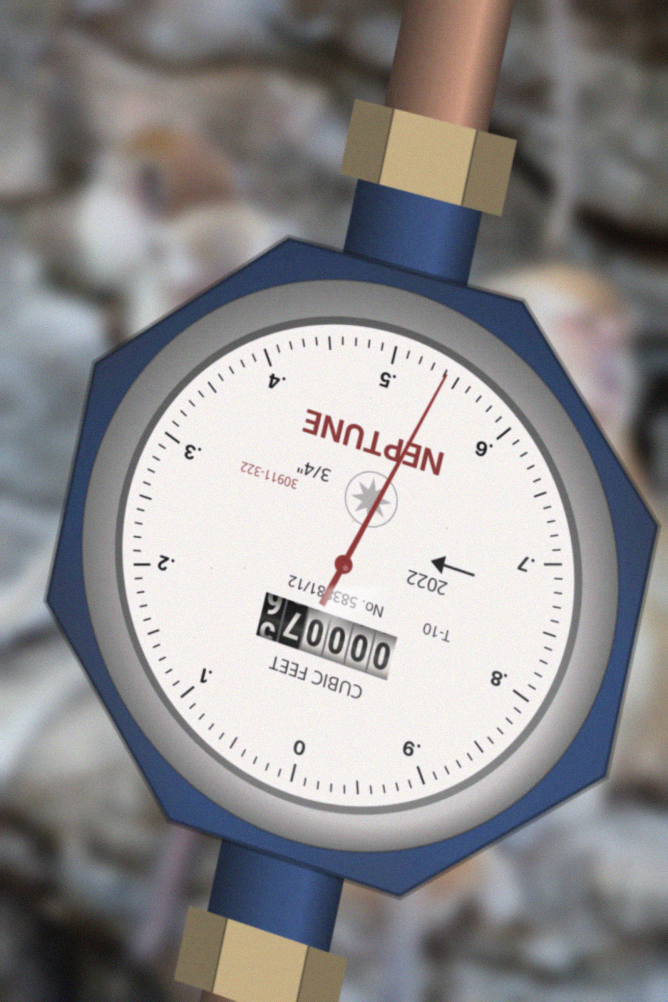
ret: 75.54
